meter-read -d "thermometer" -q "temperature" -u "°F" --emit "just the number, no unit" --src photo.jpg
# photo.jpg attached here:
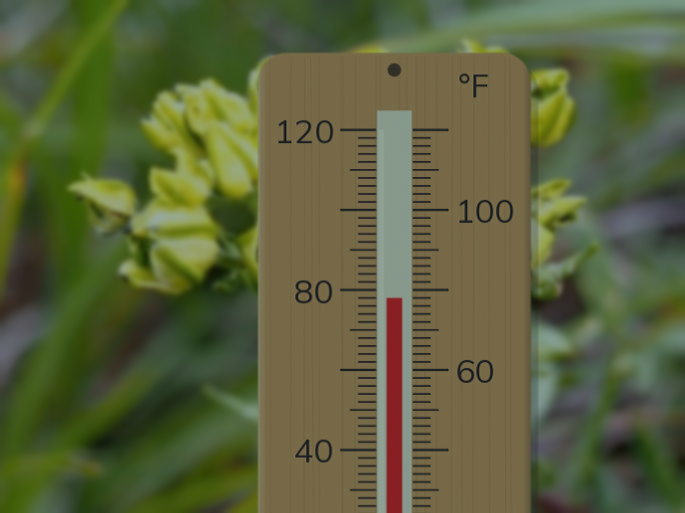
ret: 78
